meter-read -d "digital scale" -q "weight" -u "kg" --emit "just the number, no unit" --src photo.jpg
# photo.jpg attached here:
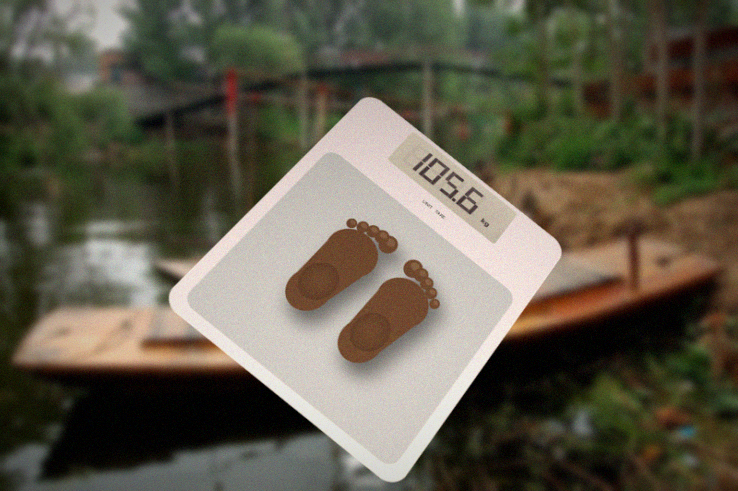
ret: 105.6
